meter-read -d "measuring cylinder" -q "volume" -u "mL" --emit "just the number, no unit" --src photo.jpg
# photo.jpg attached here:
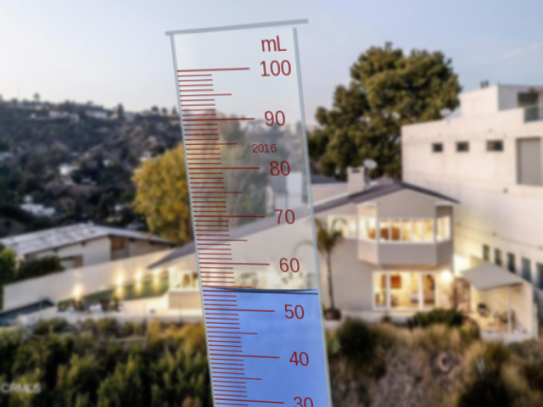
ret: 54
